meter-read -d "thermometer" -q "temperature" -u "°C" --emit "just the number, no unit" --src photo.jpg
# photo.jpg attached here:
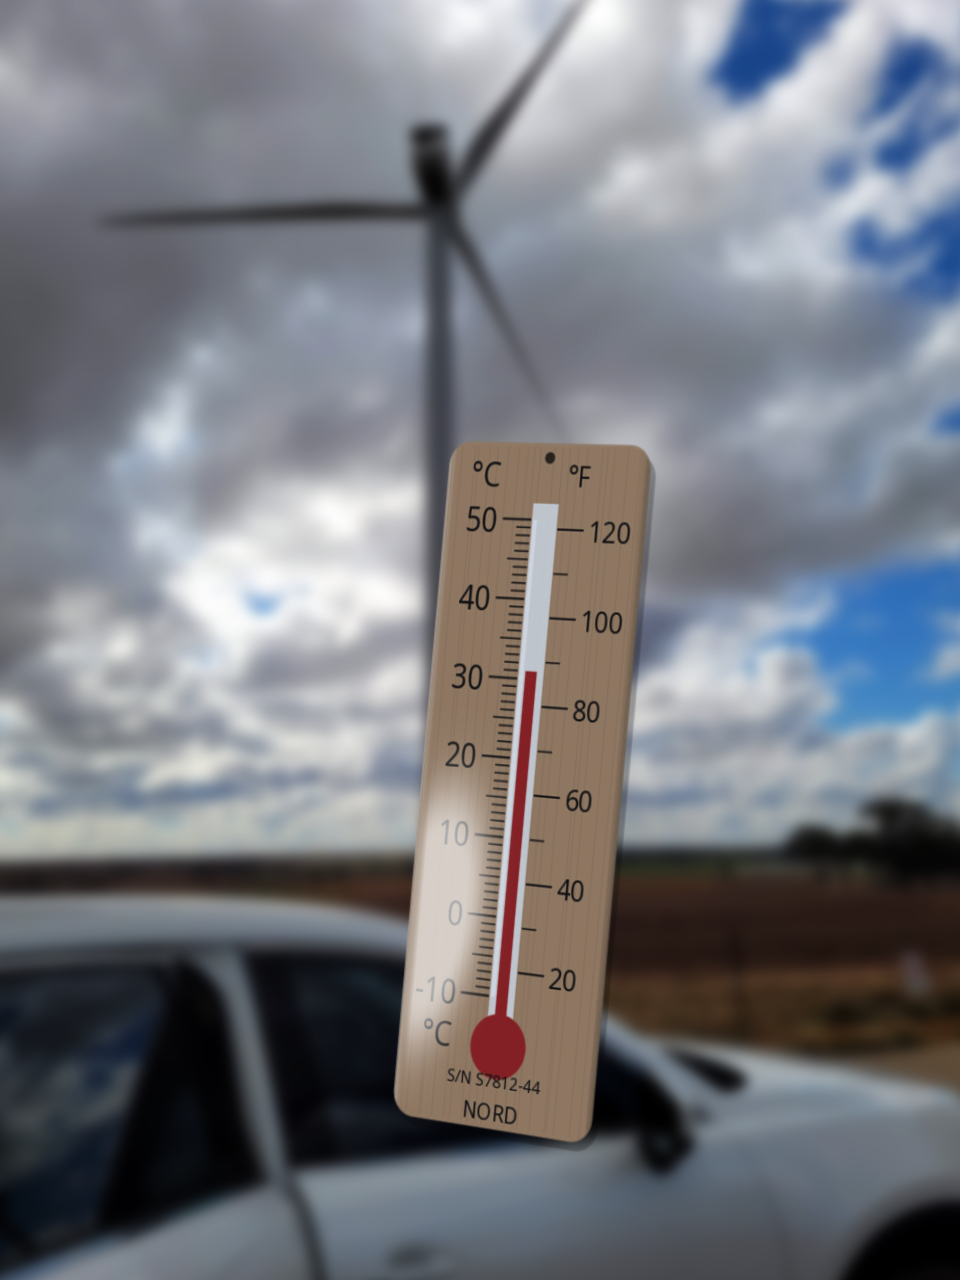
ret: 31
